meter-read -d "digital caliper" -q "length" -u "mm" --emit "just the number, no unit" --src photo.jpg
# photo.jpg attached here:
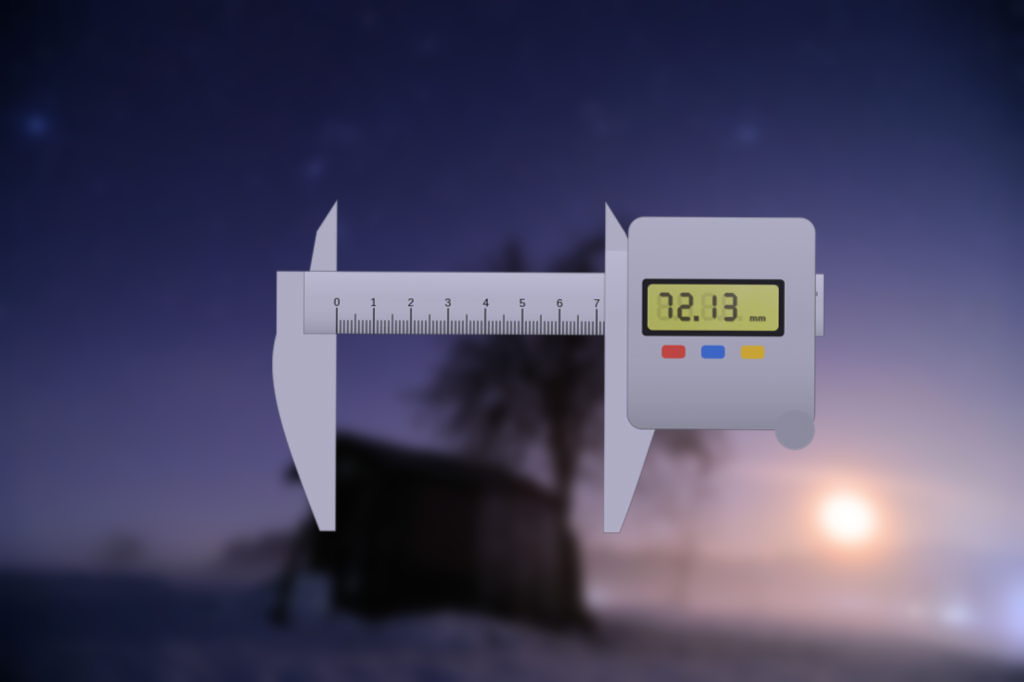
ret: 72.13
